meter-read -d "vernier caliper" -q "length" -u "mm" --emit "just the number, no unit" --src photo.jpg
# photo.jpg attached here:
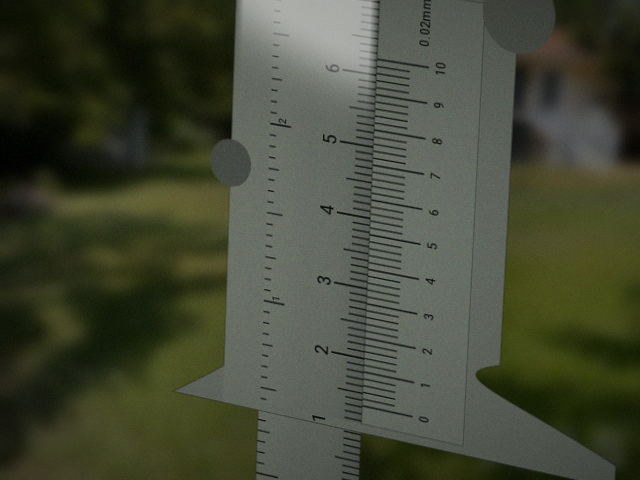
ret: 13.2
